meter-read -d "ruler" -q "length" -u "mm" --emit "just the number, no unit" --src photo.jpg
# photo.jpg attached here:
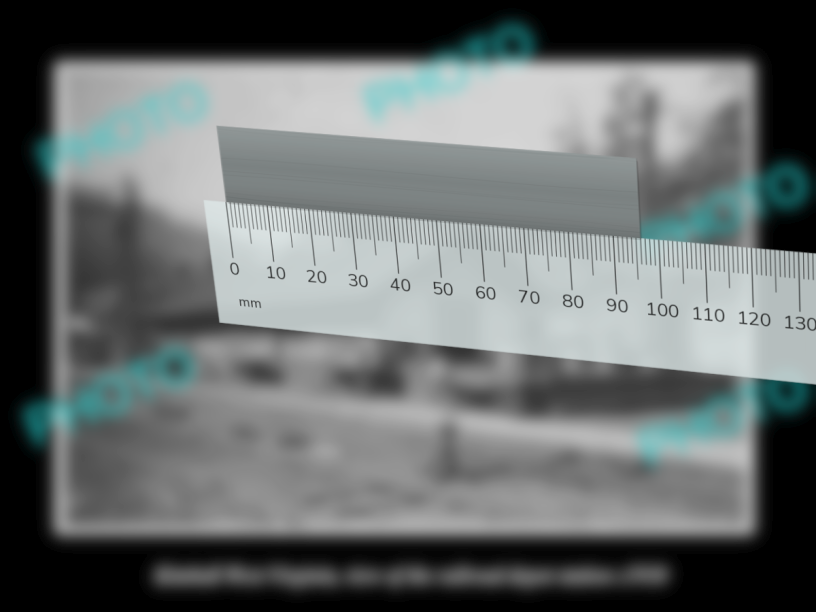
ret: 96
